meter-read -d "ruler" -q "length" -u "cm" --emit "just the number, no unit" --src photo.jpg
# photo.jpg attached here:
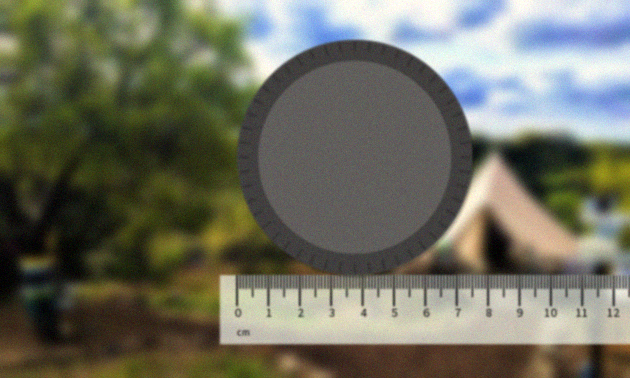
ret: 7.5
